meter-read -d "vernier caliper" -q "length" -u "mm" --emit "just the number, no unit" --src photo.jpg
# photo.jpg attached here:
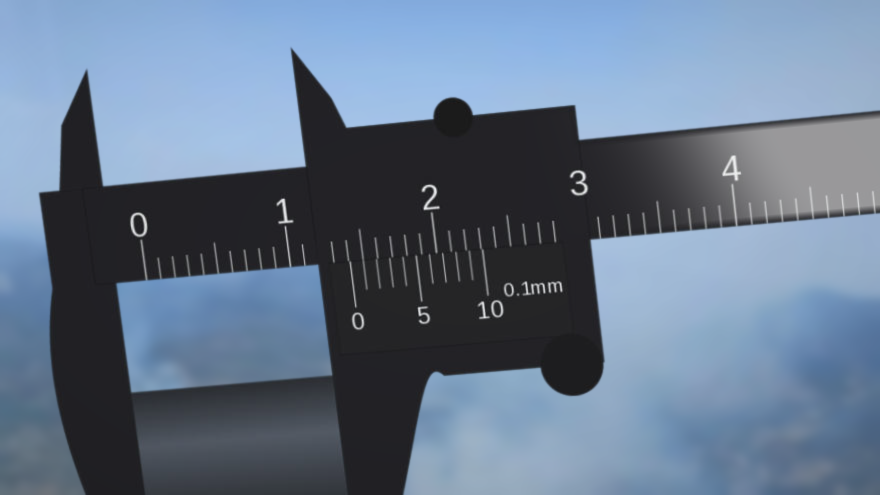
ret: 14.1
